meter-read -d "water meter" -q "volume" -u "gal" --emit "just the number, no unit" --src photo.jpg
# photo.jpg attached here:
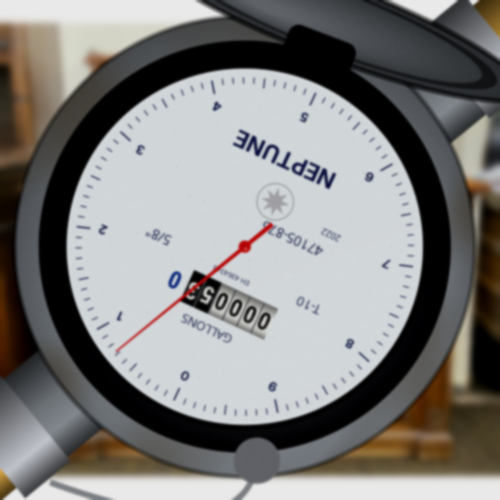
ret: 530.7
